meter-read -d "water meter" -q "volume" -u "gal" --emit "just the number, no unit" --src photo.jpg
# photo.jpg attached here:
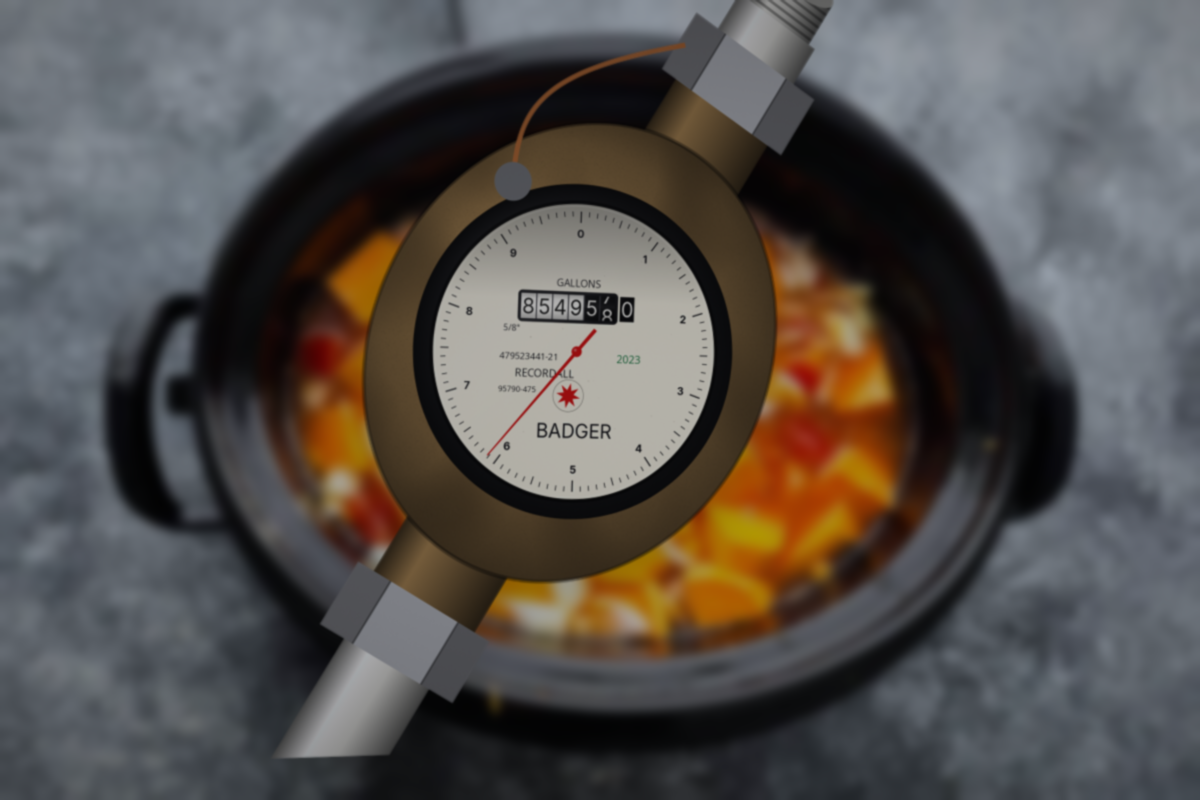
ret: 8549576.1
